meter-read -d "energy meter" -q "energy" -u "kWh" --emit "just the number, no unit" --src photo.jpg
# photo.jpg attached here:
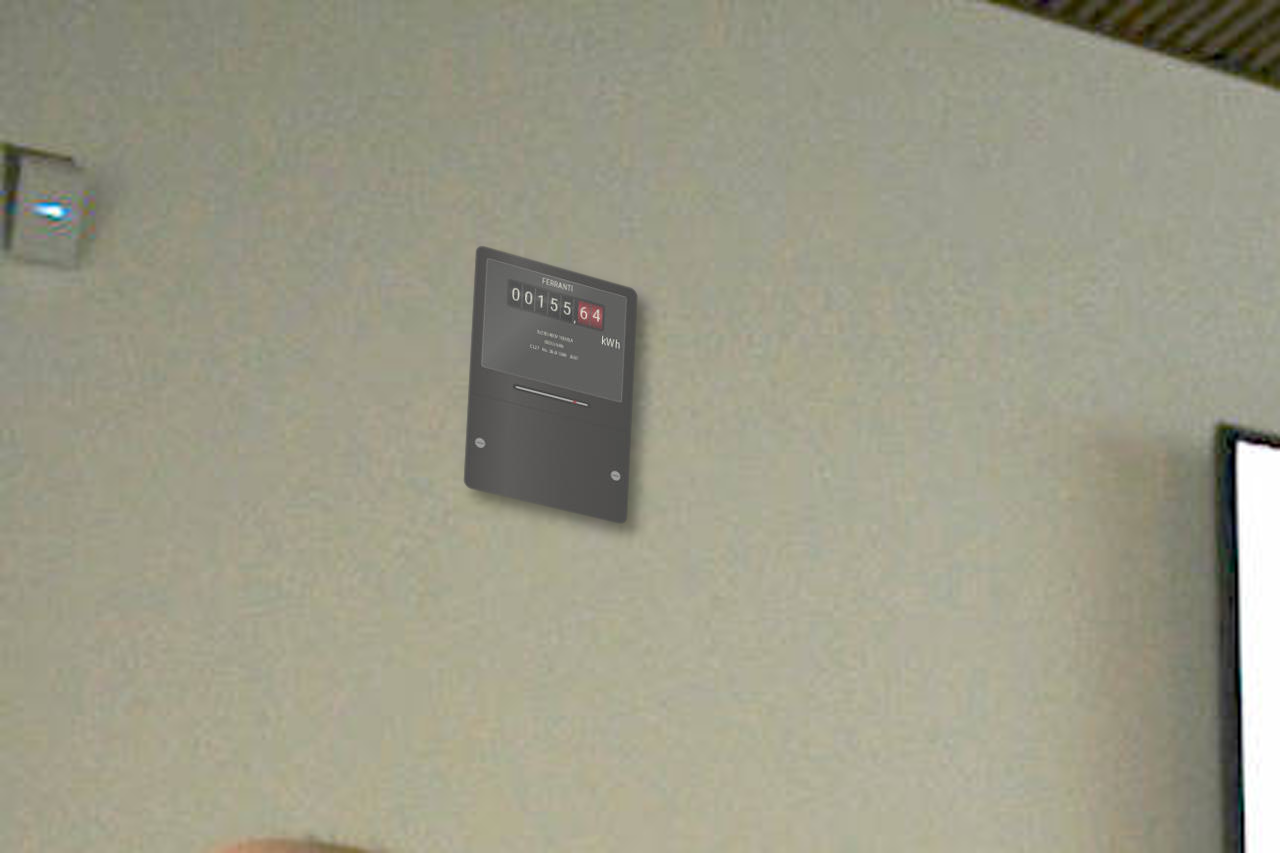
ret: 155.64
